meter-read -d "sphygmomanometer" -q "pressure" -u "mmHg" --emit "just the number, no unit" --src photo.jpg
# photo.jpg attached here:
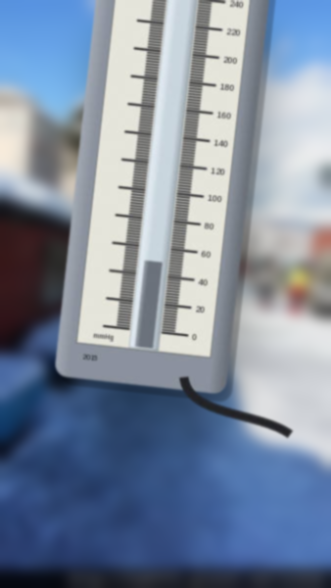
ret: 50
